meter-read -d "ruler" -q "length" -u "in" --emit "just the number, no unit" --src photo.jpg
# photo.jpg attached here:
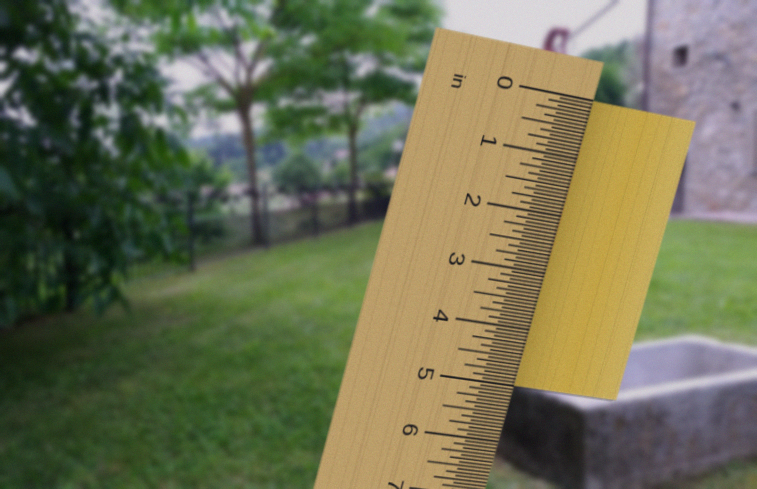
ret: 5
